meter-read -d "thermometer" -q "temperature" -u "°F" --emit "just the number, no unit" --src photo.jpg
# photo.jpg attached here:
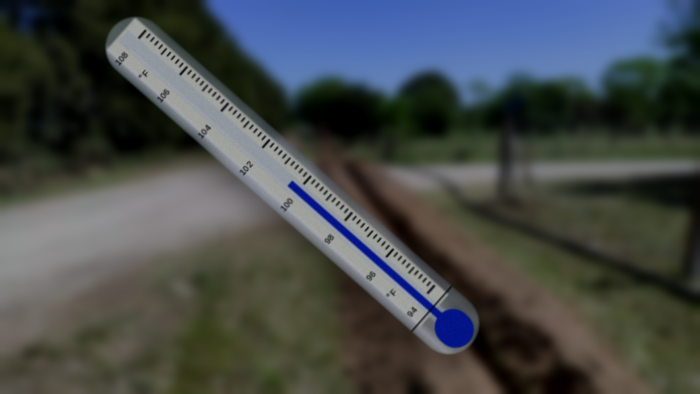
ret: 100.4
